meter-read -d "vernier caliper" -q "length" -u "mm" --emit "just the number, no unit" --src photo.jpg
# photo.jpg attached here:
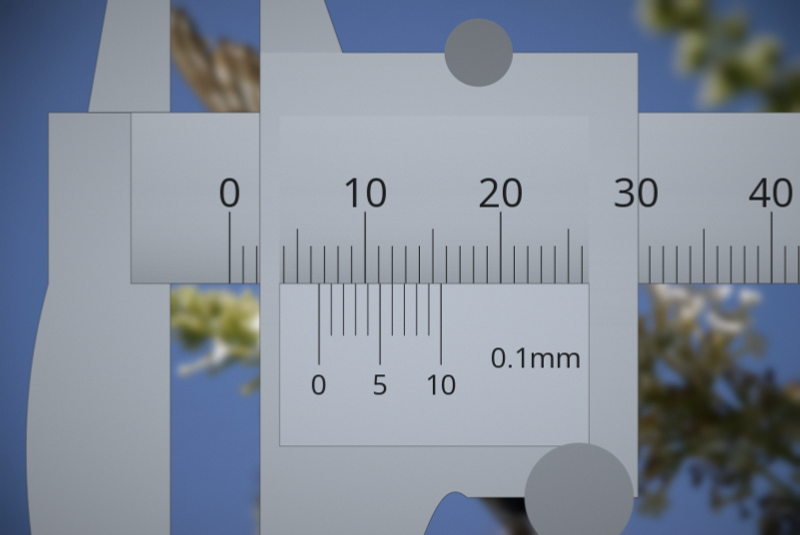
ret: 6.6
